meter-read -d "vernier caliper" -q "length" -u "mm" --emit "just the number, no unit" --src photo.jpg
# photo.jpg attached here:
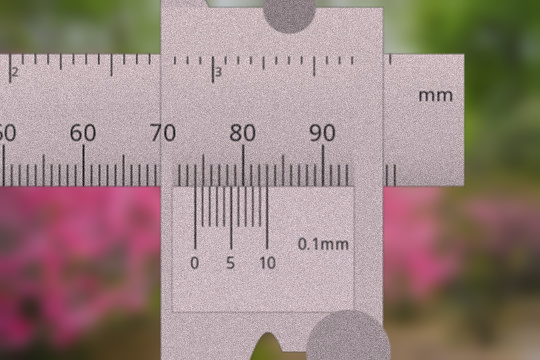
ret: 74.0
